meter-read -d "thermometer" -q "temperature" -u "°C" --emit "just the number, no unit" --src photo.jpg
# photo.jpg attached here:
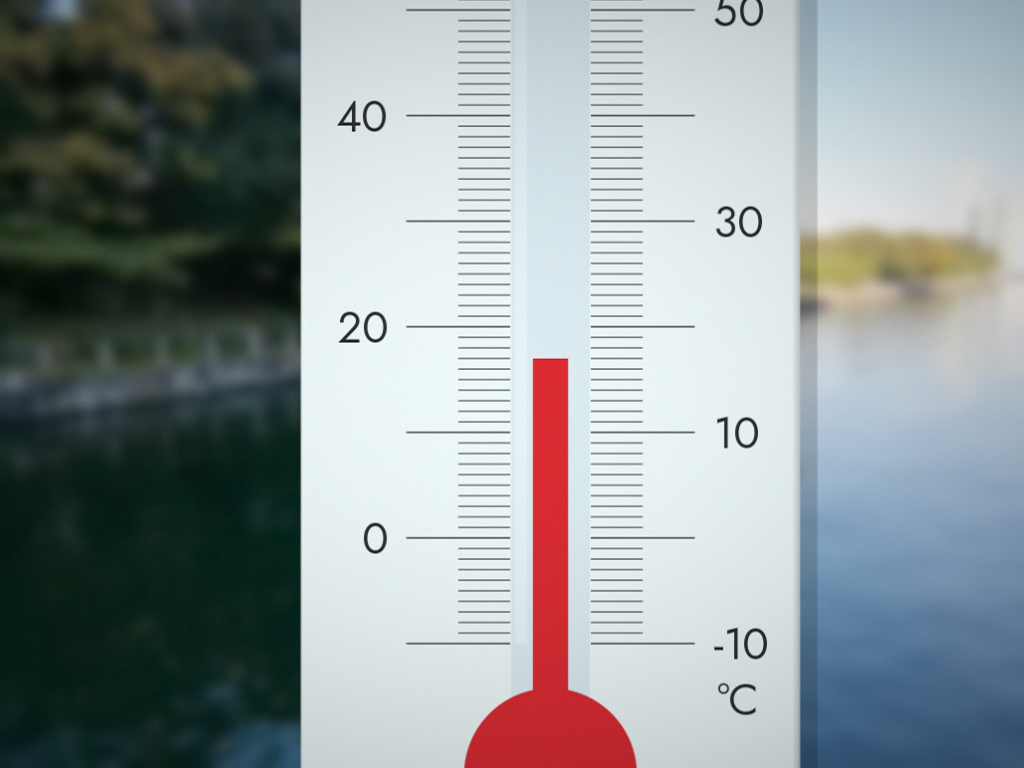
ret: 17
